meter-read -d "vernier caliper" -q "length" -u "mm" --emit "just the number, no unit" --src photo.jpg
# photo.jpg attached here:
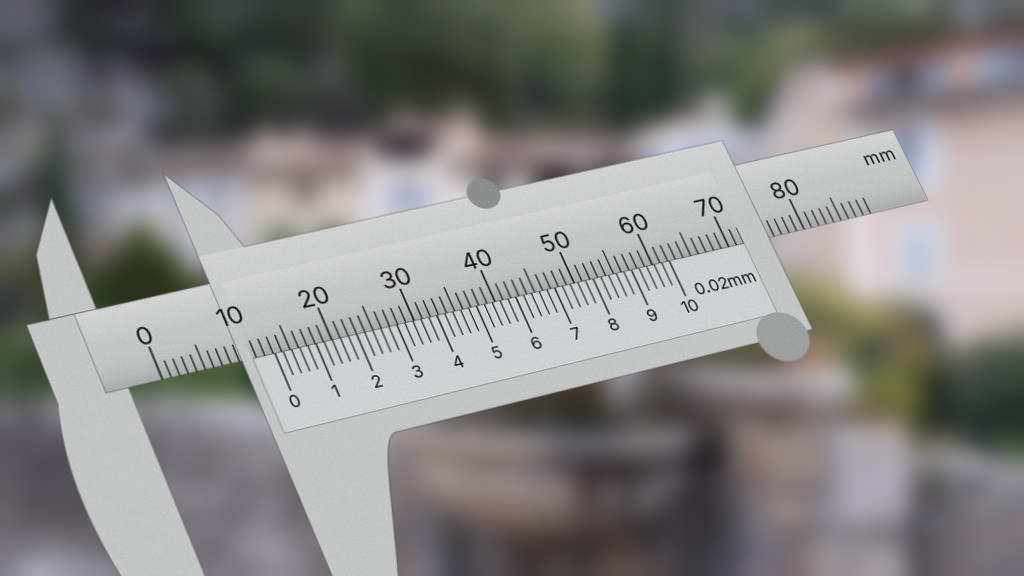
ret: 13.2
